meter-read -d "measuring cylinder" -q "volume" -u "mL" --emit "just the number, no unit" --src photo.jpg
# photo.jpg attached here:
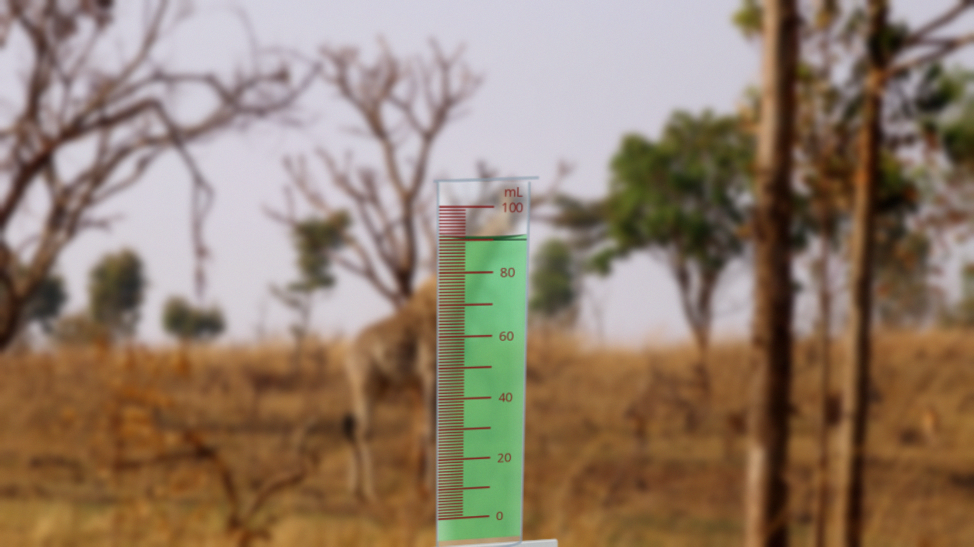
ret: 90
